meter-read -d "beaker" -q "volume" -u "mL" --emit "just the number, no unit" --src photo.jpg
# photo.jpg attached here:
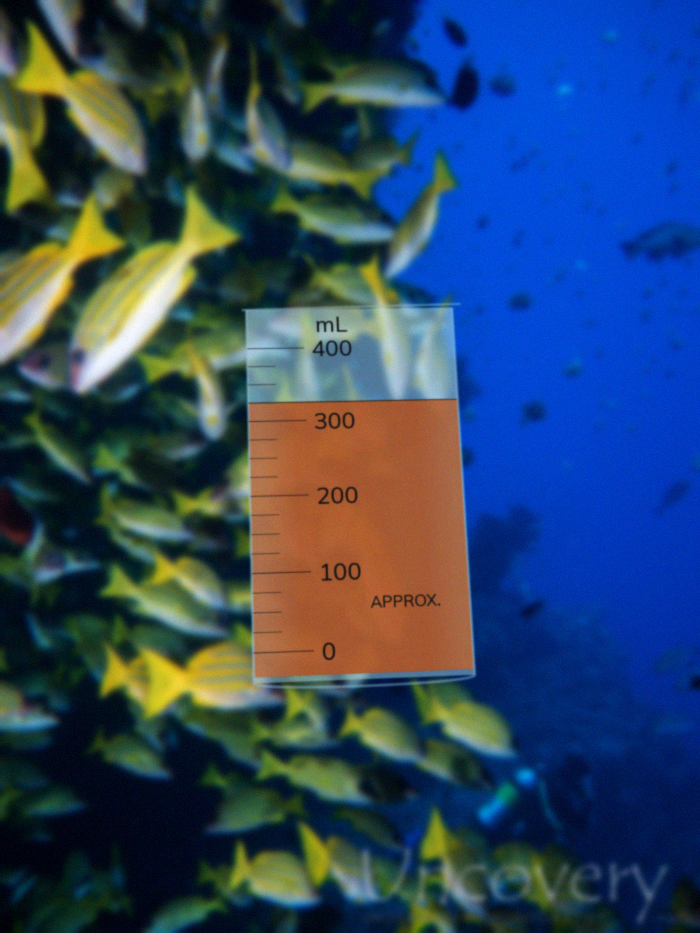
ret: 325
